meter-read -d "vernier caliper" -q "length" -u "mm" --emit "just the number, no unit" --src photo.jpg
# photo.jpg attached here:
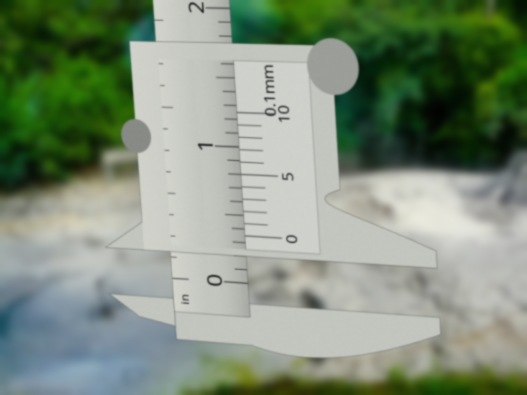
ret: 3.5
